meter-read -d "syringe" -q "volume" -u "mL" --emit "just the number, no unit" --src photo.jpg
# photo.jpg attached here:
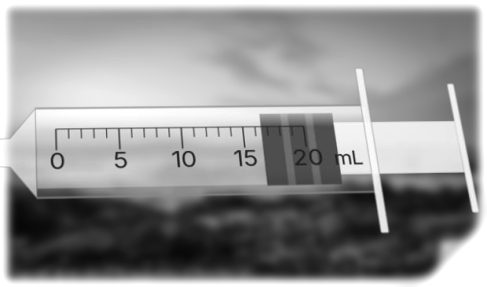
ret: 16.5
